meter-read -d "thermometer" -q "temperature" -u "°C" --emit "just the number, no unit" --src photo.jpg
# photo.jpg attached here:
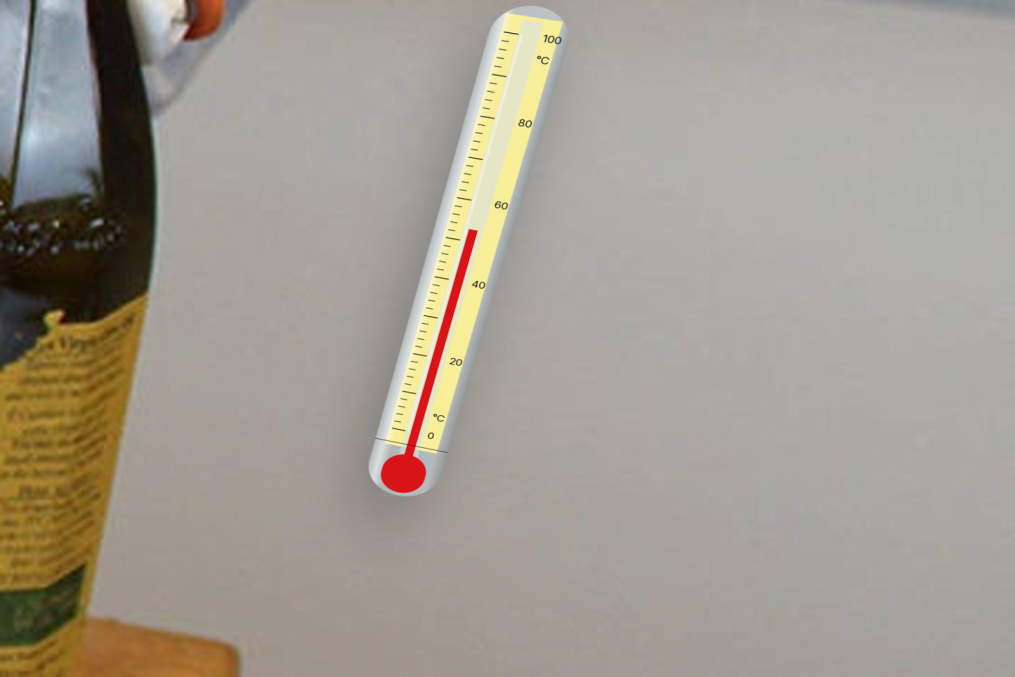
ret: 53
